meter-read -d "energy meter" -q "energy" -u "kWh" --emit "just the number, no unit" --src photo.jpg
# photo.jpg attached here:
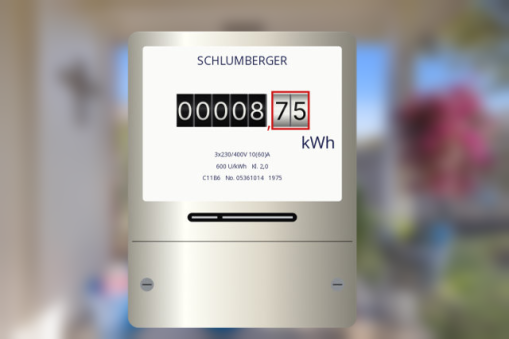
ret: 8.75
